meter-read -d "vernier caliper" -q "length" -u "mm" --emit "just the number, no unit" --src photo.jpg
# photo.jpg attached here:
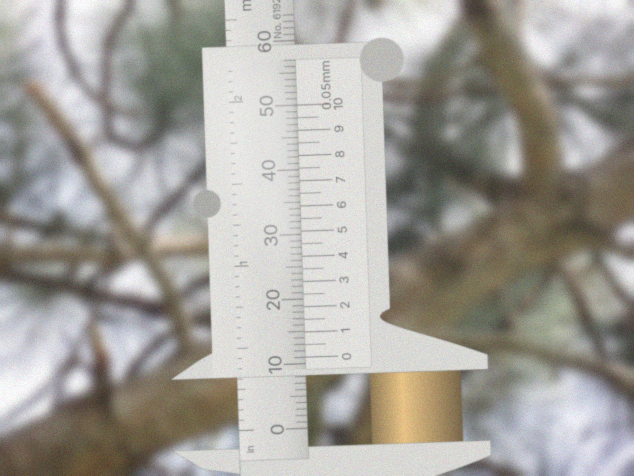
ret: 11.0
